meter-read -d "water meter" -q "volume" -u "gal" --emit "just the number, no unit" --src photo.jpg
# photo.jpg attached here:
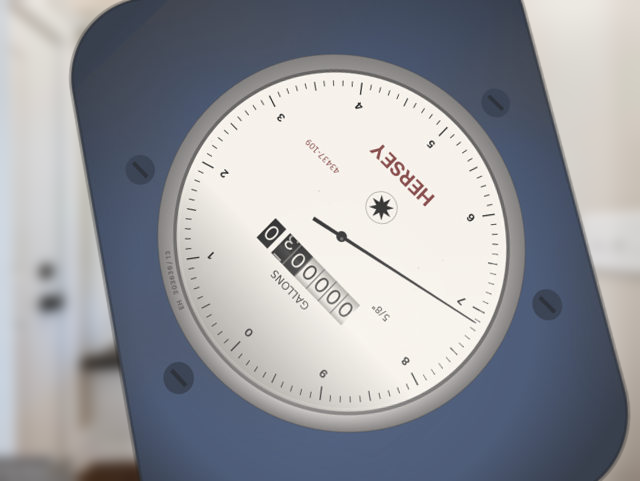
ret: 27.1
